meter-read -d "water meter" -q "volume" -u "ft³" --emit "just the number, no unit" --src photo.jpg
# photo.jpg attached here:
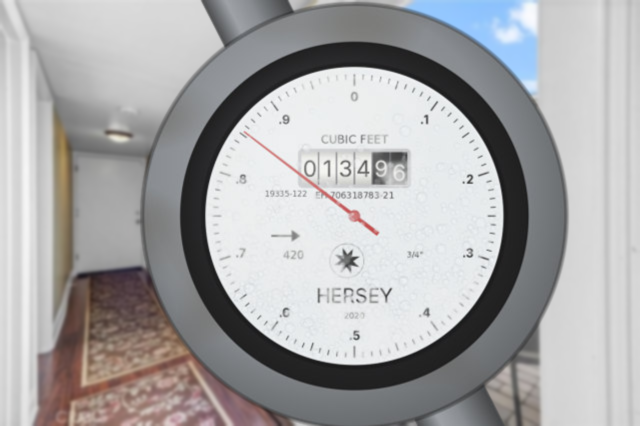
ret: 13495.85
